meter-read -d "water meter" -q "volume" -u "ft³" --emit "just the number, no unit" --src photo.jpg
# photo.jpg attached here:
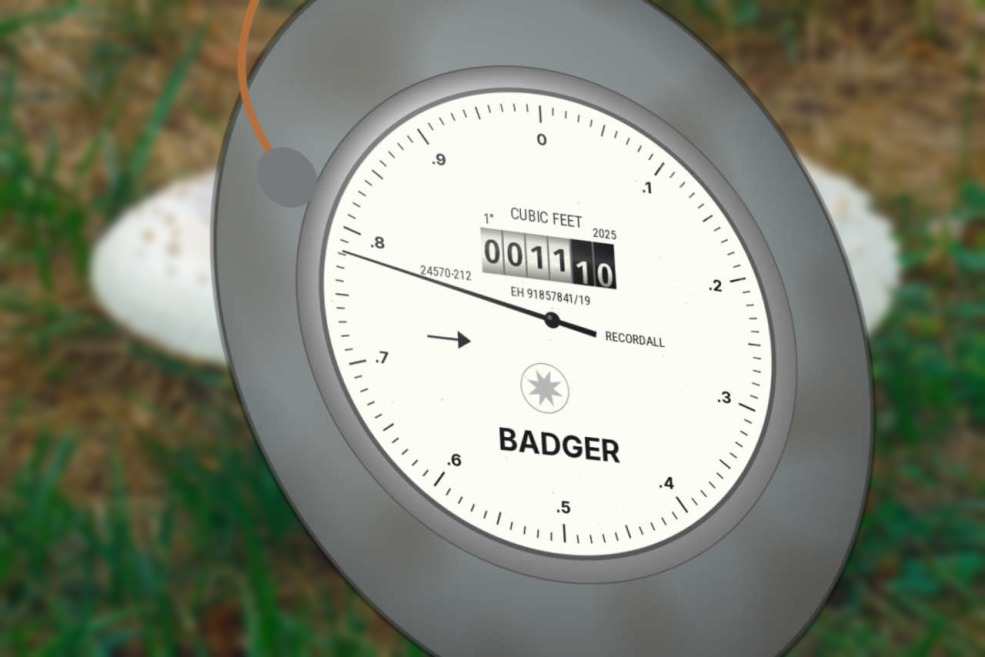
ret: 1109.78
